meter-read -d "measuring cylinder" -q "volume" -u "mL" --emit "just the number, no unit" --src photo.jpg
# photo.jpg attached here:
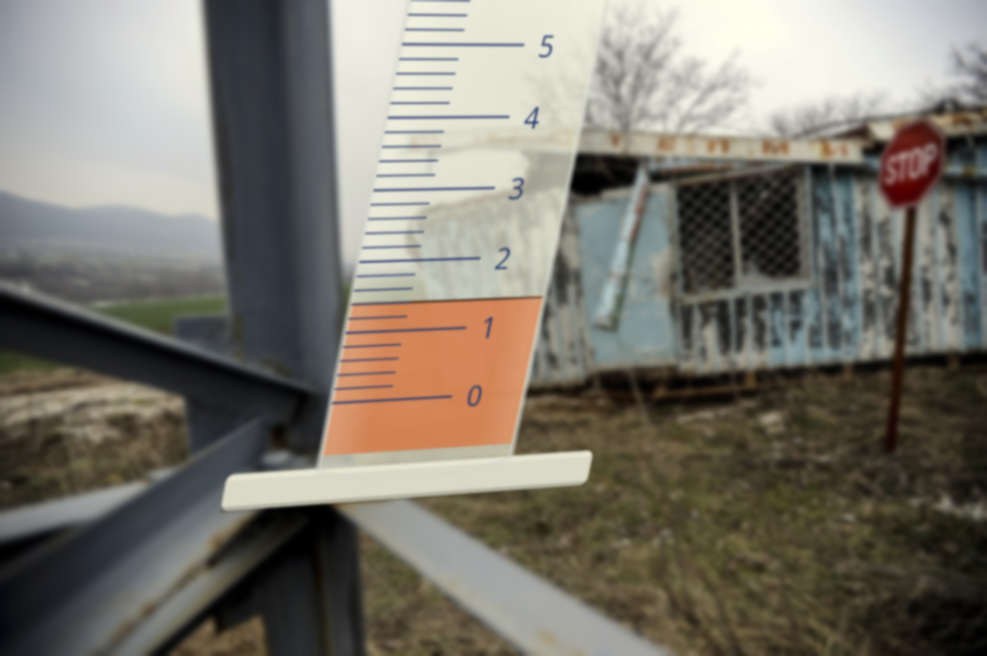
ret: 1.4
